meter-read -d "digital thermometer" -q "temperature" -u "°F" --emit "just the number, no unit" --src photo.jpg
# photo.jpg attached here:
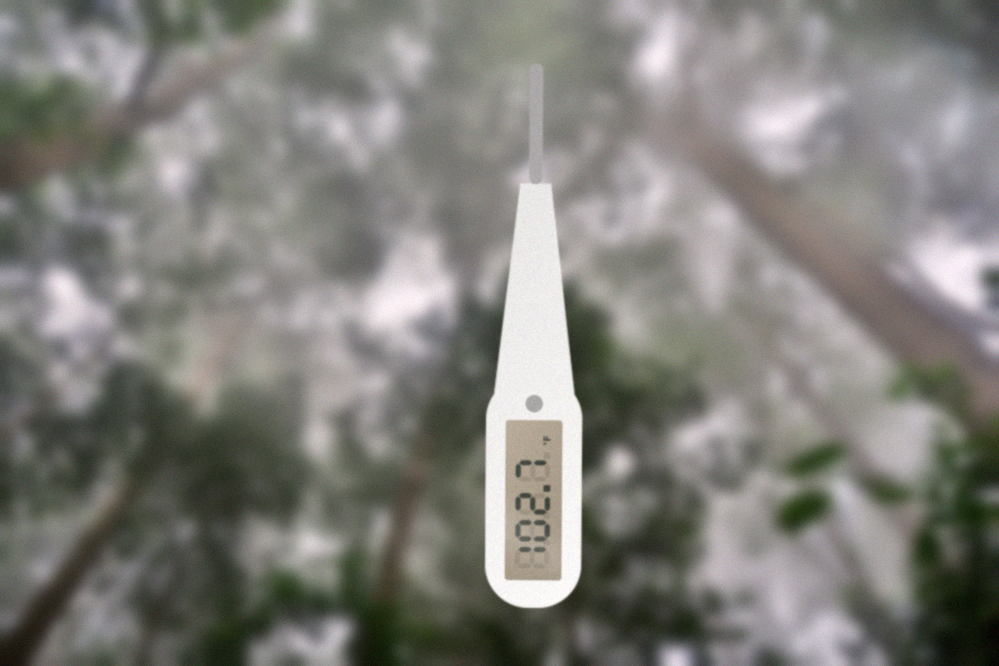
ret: 102.7
